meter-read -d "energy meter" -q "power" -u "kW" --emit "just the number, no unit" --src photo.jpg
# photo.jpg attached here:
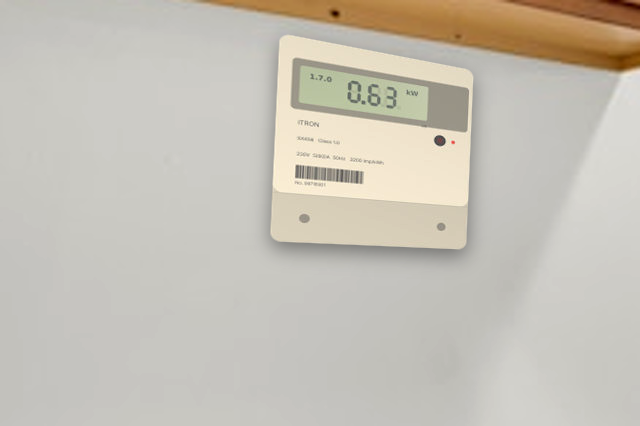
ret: 0.63
